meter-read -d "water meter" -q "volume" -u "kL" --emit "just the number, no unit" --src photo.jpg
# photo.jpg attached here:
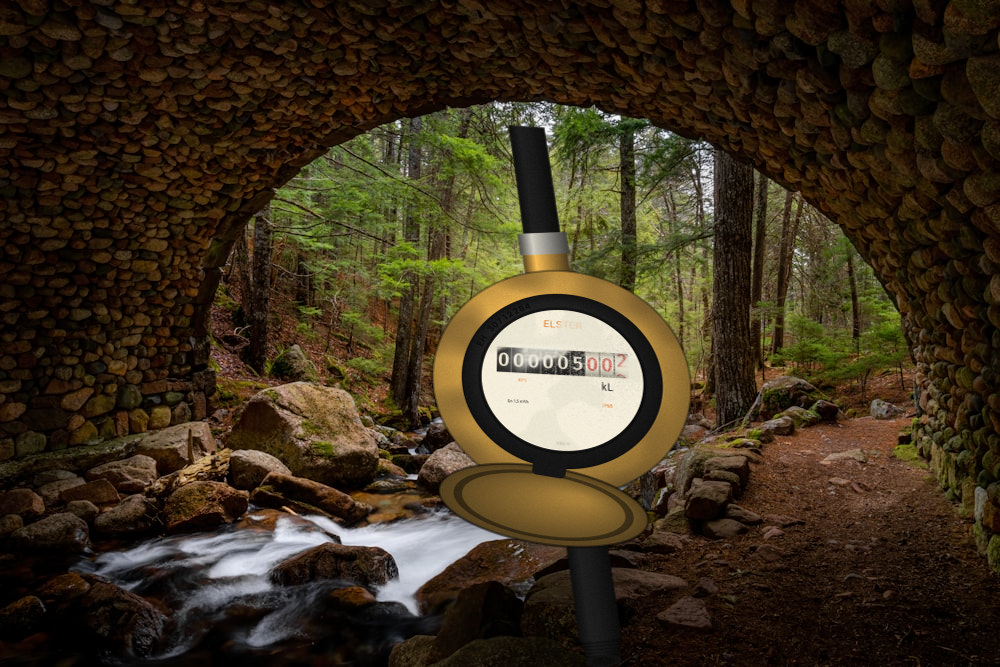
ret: 5.002
